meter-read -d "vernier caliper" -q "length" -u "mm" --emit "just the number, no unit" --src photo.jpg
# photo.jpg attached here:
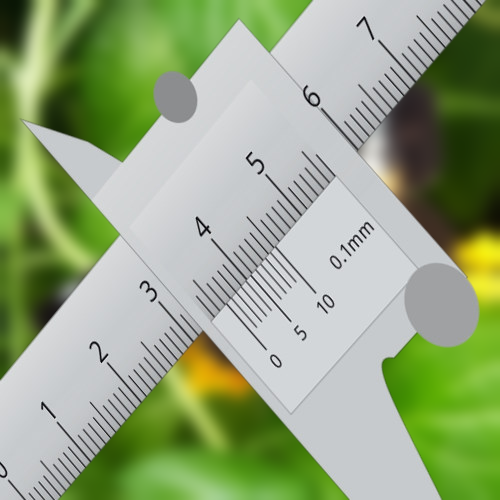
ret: 36.2
